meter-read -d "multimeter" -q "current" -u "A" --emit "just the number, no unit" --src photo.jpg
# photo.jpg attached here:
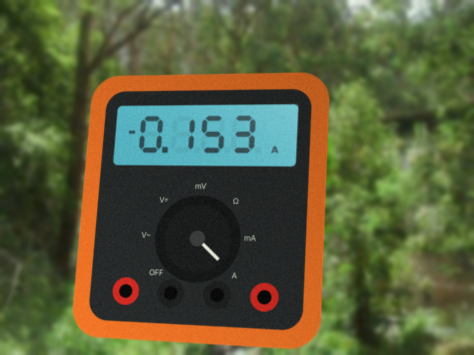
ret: -0.153
